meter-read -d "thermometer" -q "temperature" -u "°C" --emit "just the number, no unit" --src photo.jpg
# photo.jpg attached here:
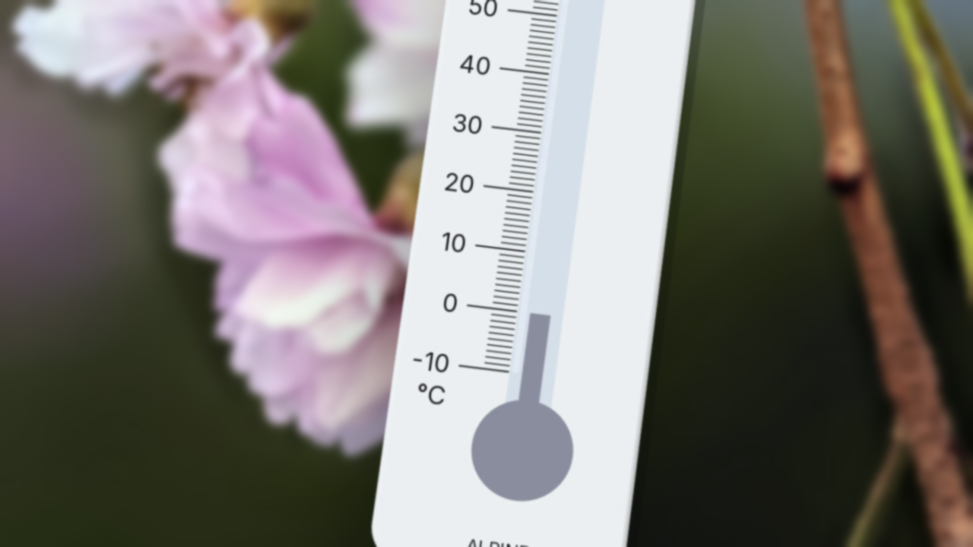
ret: 0
